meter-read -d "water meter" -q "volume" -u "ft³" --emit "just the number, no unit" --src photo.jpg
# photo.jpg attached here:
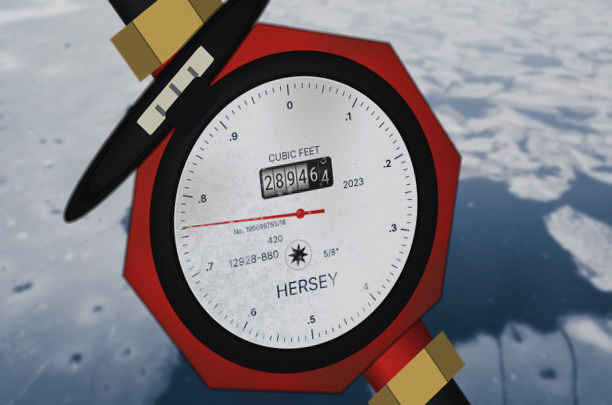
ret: 289463.76
